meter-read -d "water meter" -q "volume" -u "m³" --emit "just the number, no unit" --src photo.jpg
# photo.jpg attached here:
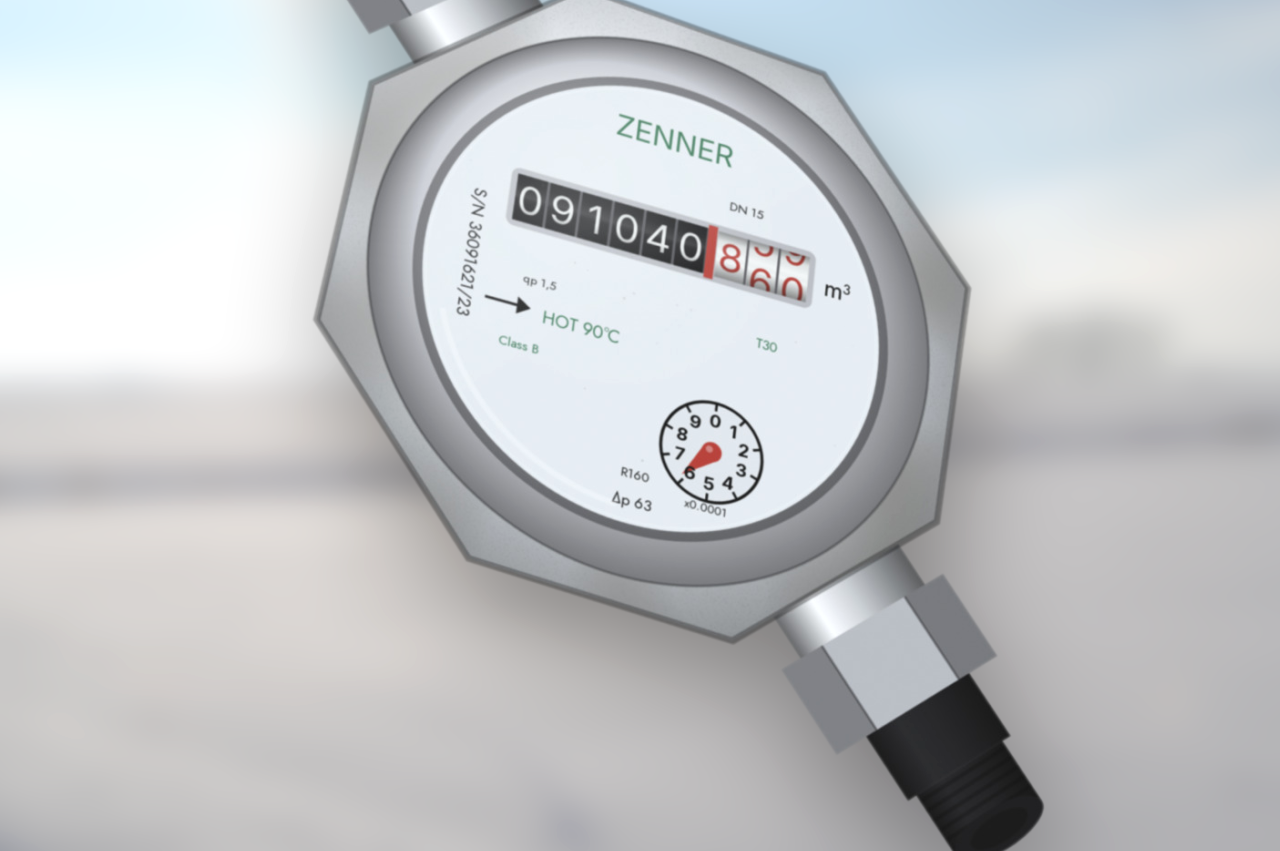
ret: 91040.8596
